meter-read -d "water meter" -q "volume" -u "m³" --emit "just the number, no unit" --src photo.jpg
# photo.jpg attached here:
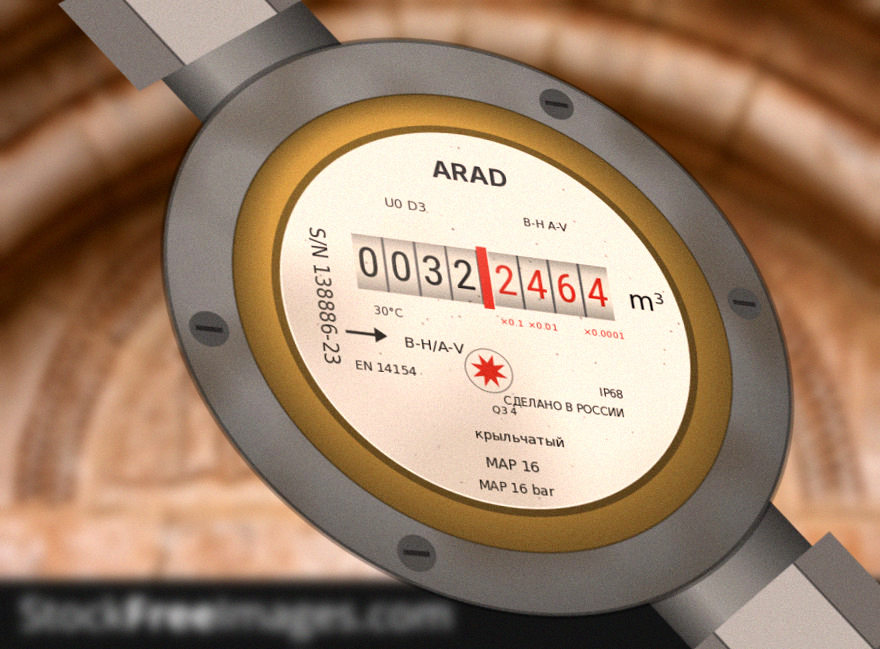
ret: 32.2464
